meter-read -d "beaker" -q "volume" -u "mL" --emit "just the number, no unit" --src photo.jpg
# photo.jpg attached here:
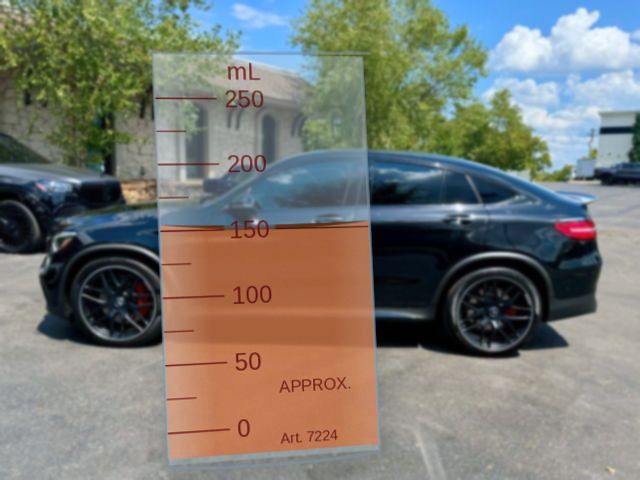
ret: 150
